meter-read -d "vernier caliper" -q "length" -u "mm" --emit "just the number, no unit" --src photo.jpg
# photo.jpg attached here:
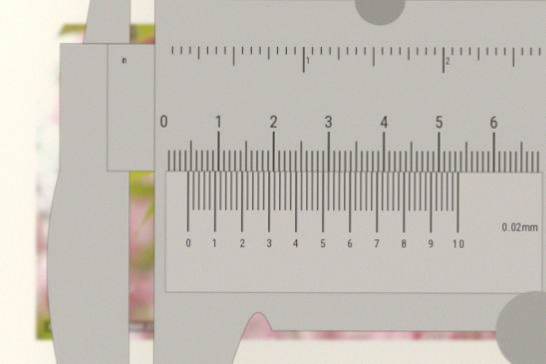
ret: 4.5
